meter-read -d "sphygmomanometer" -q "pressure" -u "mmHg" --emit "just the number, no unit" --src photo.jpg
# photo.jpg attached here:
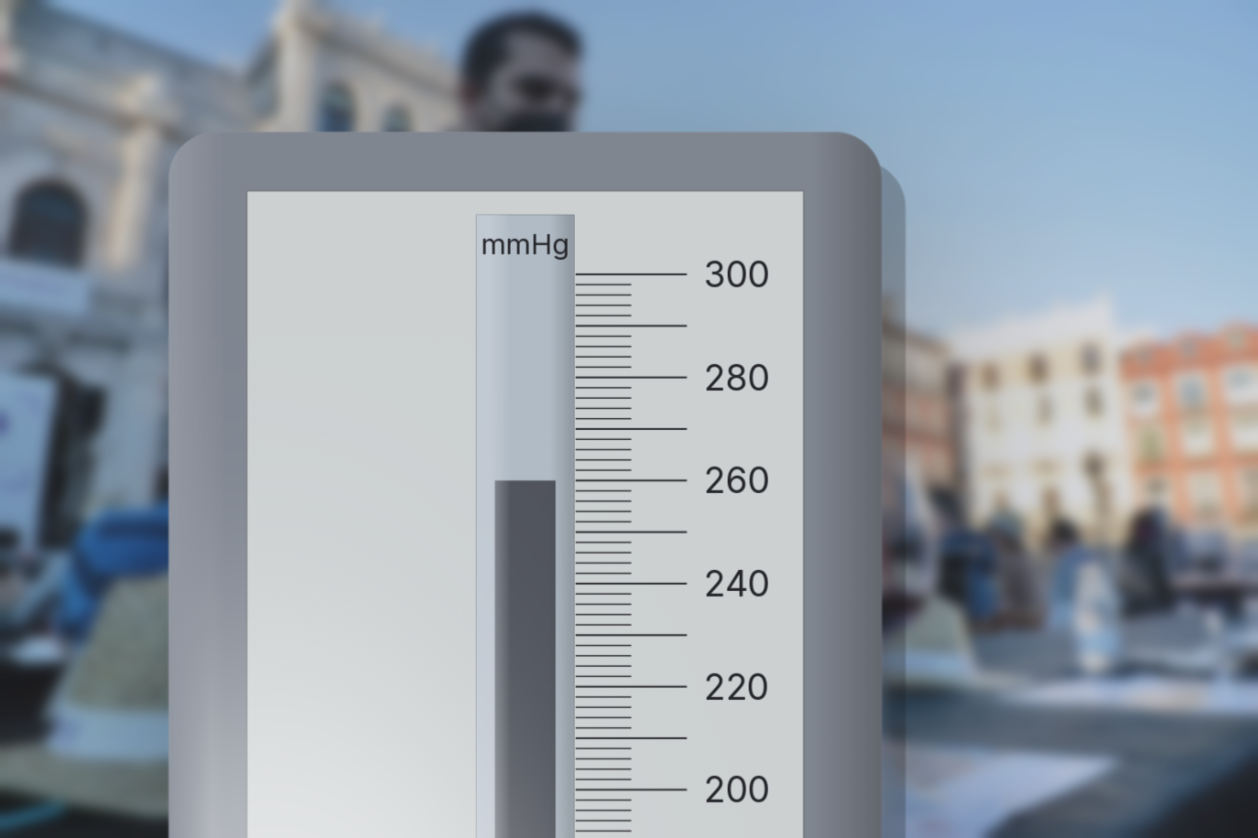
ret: 260
